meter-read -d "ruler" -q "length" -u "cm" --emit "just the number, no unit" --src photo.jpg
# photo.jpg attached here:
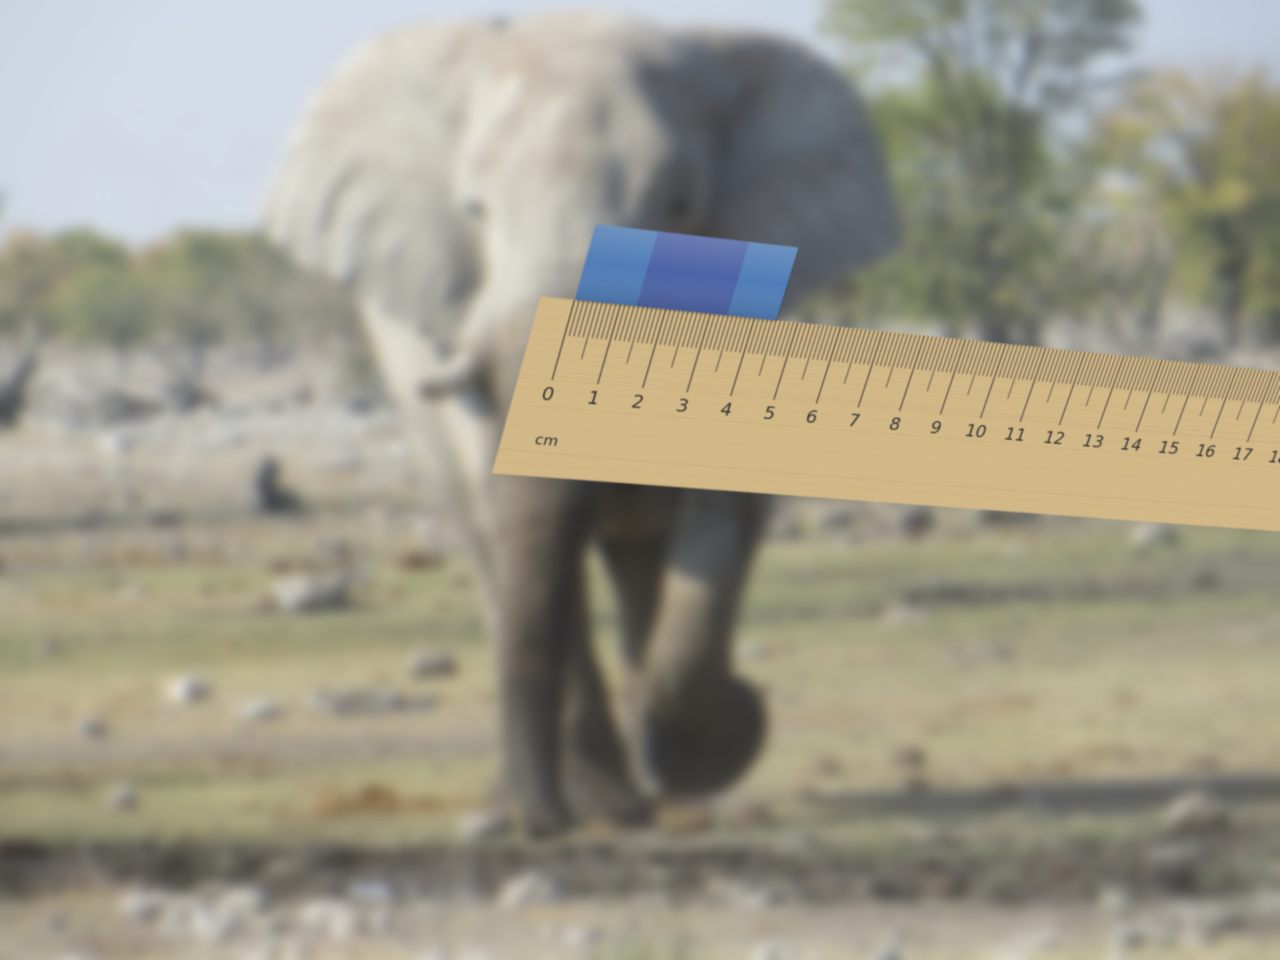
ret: 4.5
